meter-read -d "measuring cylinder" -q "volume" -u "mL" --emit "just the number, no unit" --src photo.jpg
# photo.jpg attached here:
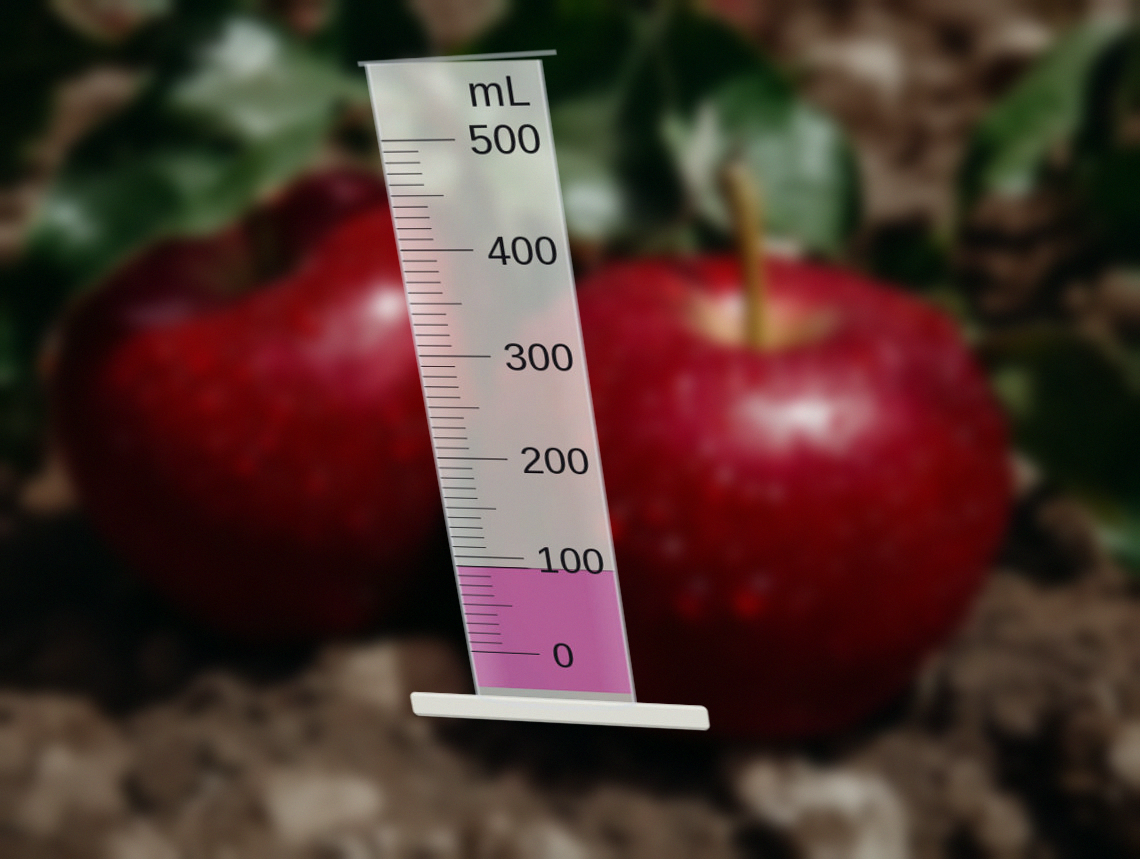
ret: 90
